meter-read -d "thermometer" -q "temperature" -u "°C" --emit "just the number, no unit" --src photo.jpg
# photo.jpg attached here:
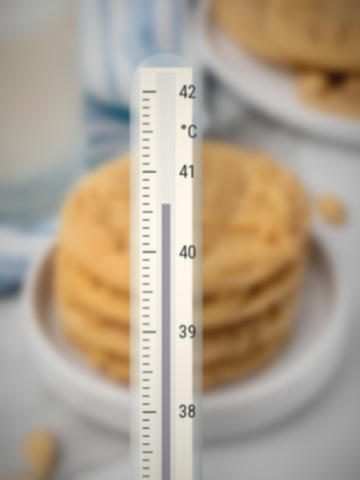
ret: 40.6
